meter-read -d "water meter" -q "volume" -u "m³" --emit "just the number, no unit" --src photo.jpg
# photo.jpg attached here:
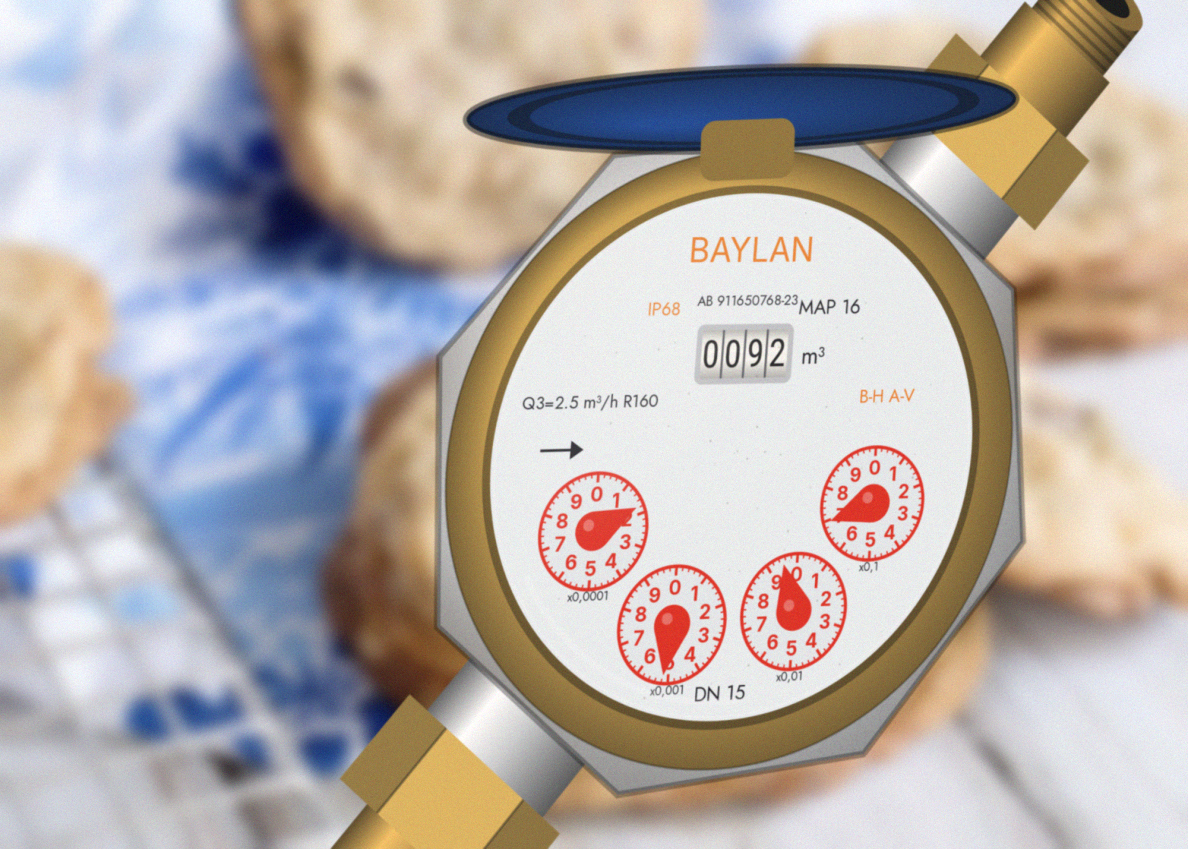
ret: 92.6951
